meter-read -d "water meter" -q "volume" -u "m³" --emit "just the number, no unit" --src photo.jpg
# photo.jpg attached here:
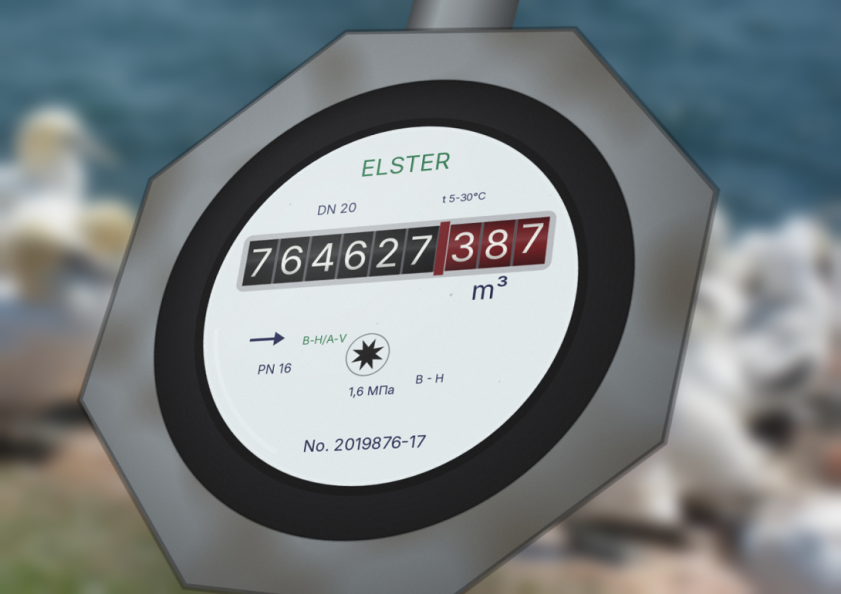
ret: 764627.387
